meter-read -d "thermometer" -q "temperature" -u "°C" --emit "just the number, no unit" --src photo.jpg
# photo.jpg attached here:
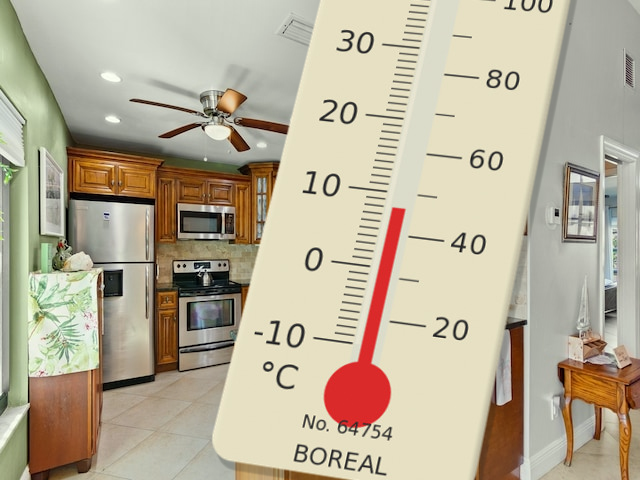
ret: 8
